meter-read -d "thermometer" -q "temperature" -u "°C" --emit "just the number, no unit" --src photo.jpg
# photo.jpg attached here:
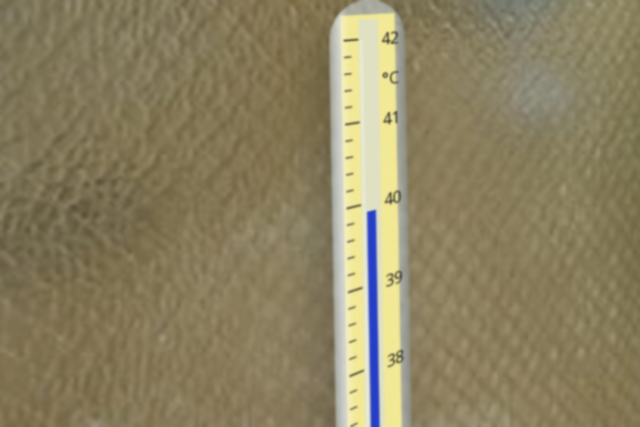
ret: 39.9
